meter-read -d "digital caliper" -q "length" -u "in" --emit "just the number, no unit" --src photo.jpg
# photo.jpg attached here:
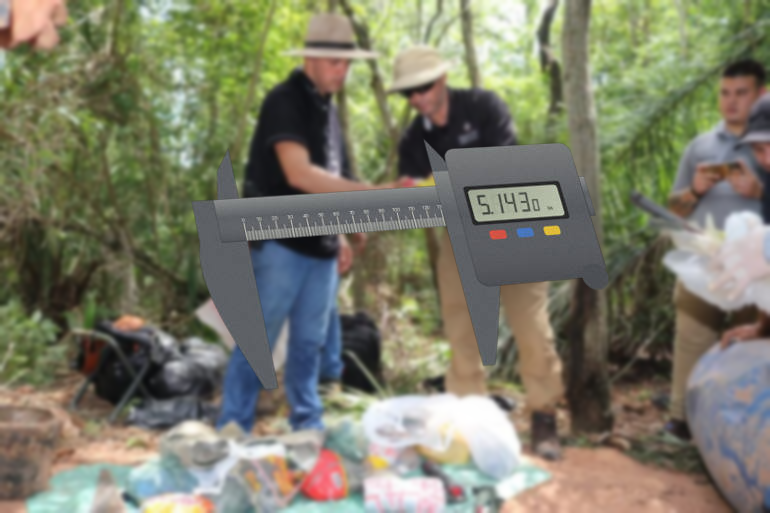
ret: 5.1430
